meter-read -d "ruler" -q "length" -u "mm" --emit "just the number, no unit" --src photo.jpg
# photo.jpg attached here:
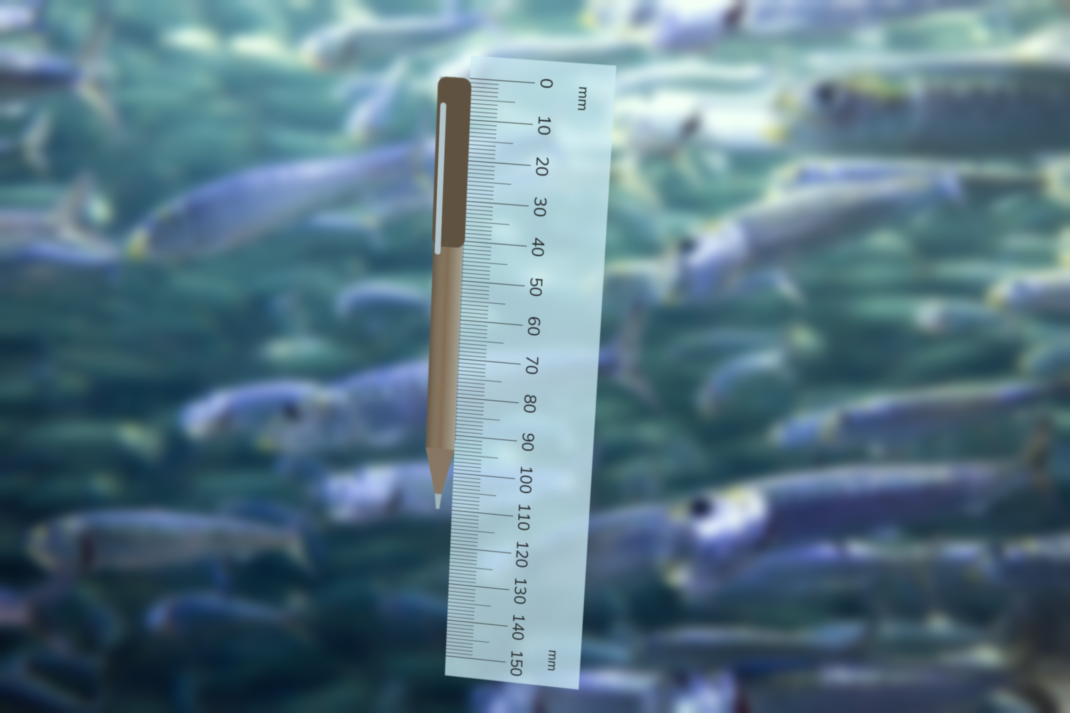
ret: 110
